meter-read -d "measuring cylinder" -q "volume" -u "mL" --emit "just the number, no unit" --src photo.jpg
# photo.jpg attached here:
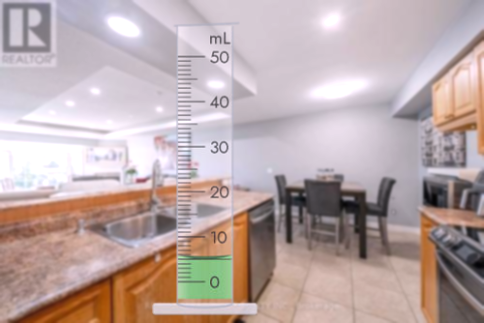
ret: 5
